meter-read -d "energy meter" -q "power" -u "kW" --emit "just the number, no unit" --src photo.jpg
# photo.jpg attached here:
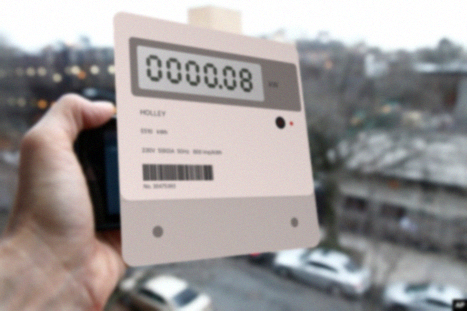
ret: 0.08
